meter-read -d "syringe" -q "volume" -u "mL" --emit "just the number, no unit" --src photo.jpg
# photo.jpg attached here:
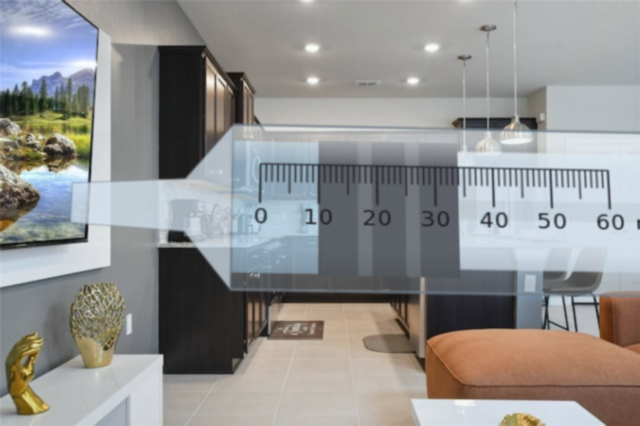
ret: 10
